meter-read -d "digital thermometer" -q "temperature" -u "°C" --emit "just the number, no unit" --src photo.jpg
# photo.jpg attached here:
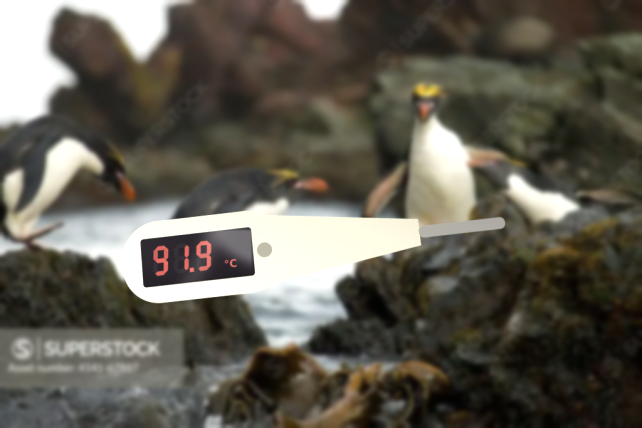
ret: 91.9
